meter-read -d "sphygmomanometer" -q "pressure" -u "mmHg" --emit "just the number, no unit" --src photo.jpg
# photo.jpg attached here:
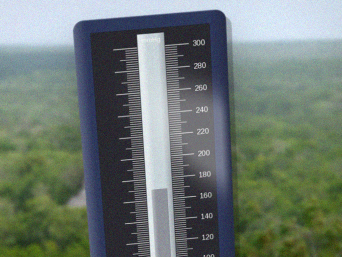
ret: 170
